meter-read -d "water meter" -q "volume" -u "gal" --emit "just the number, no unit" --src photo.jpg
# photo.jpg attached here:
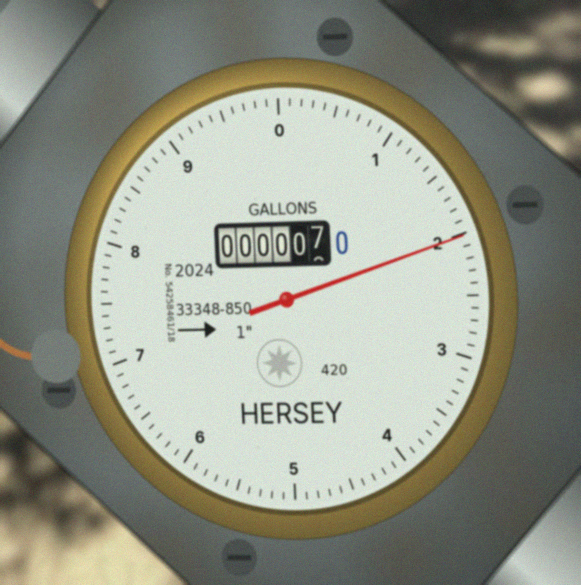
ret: 72.0
